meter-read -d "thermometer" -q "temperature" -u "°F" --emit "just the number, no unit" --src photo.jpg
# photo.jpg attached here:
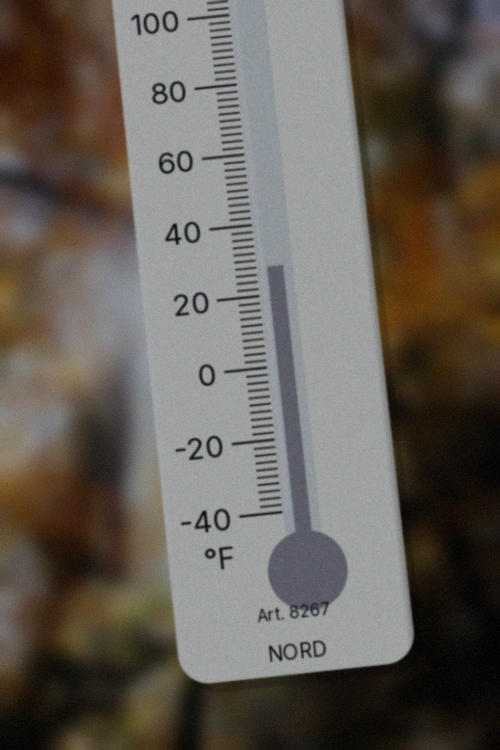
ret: 28
